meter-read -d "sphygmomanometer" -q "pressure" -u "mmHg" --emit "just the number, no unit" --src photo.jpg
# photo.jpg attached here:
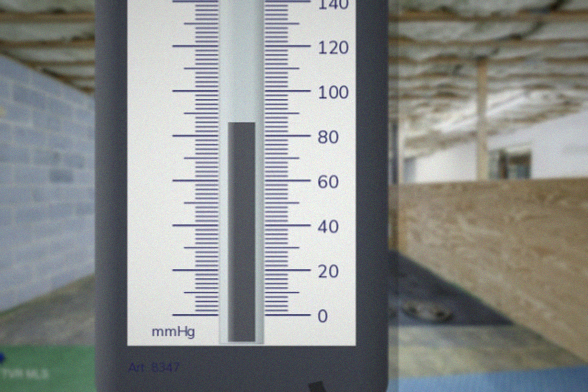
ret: 86
